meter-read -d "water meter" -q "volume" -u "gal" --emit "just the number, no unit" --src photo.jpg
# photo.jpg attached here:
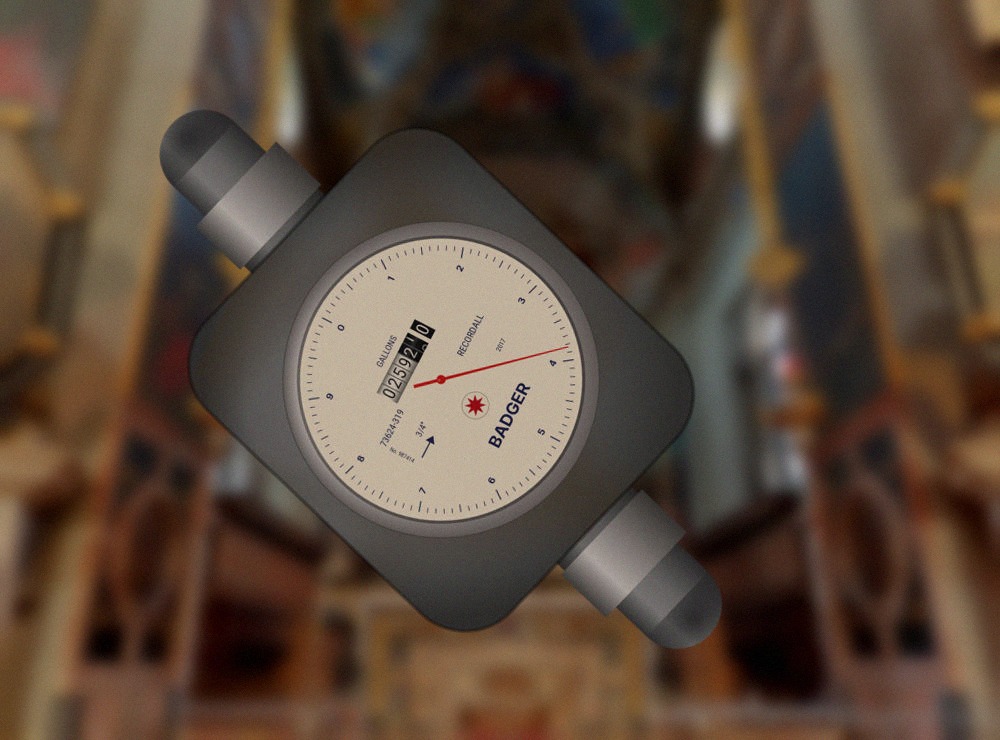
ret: 259213.8
